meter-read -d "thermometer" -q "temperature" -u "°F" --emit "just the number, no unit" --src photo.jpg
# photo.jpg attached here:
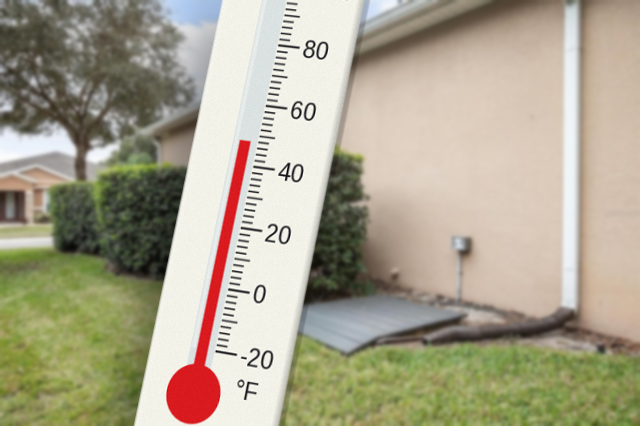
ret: 48
